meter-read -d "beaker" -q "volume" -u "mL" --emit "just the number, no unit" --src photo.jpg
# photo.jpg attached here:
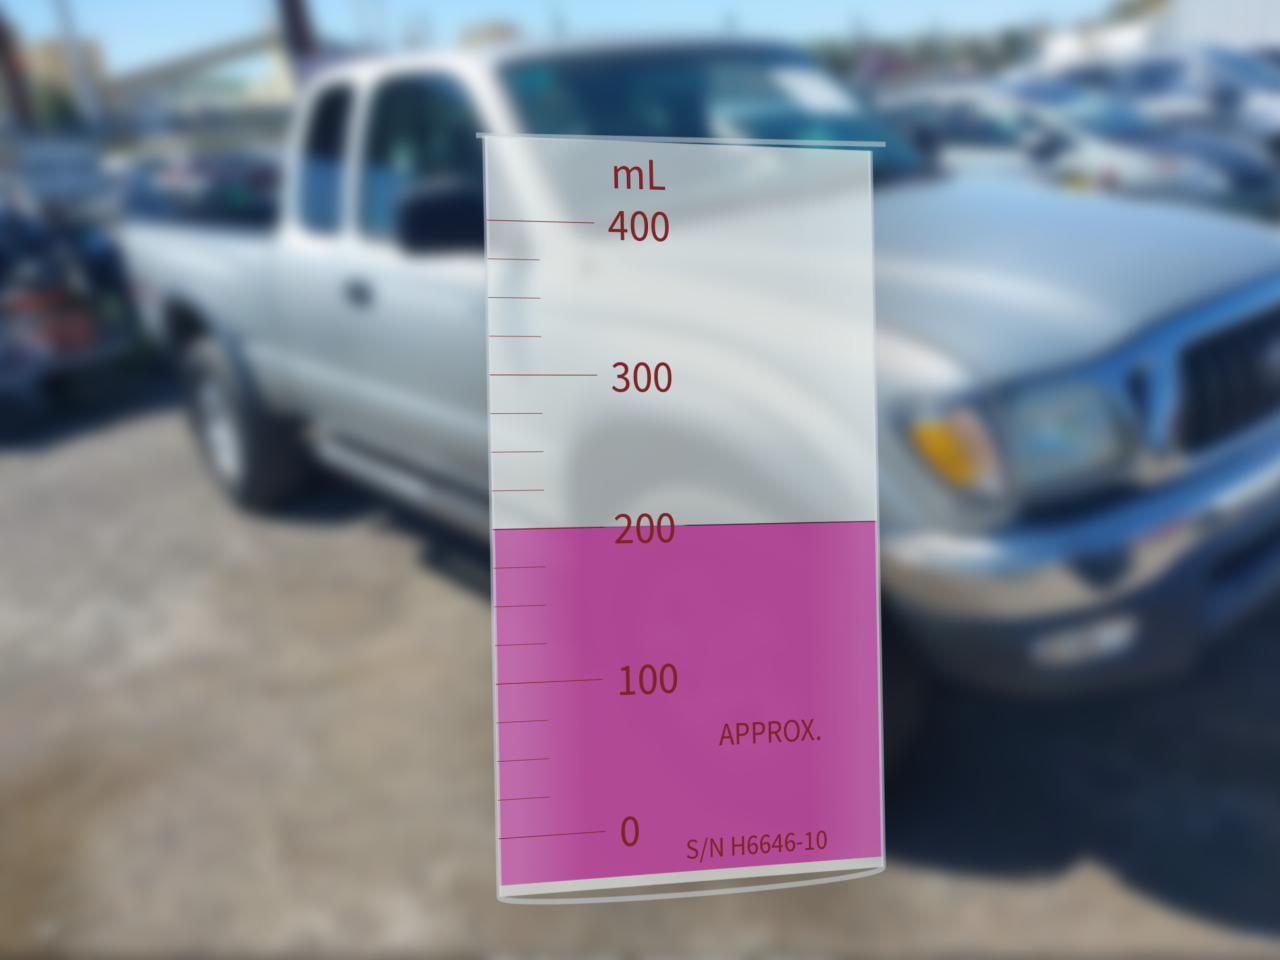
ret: 200
